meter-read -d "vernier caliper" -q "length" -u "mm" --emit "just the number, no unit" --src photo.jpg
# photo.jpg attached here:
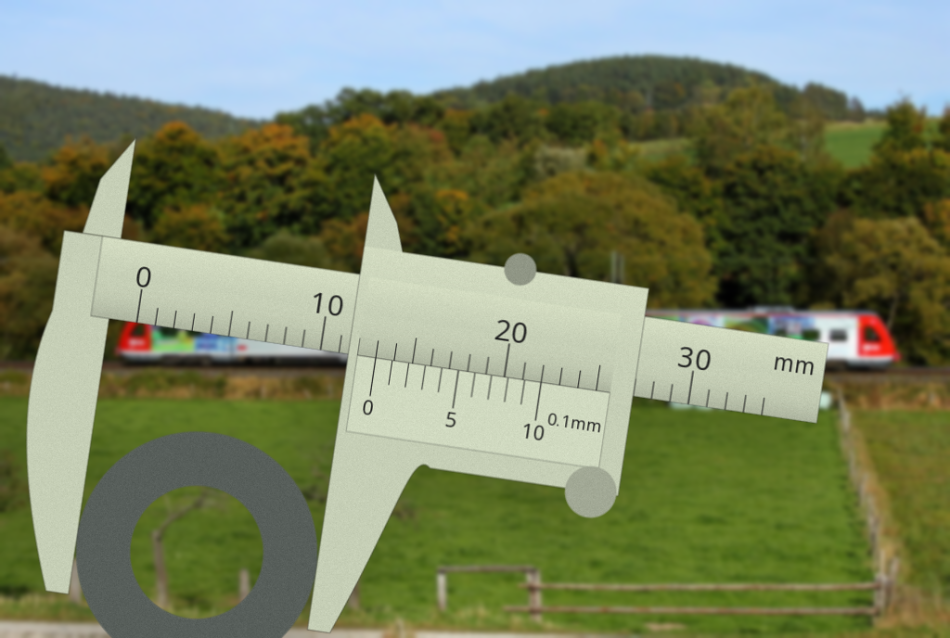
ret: 13.0
